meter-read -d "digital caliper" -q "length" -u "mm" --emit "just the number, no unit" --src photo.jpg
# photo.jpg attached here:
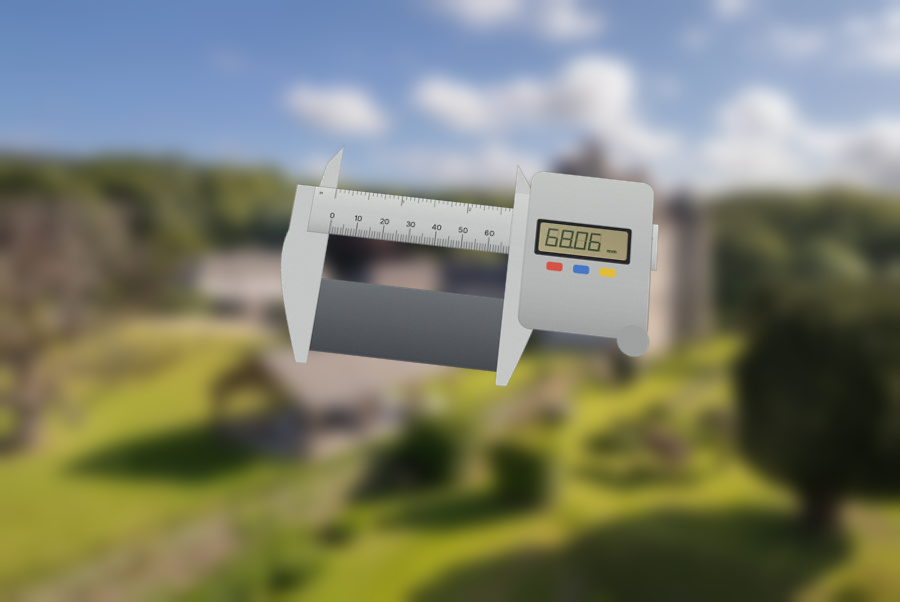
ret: 68.06
